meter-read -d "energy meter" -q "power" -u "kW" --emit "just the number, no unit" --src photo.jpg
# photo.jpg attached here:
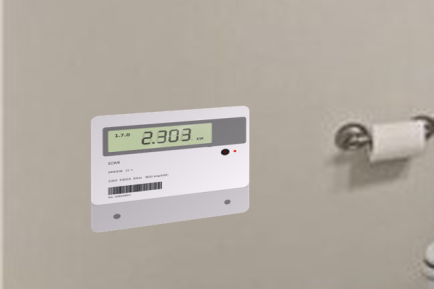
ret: 2.303
